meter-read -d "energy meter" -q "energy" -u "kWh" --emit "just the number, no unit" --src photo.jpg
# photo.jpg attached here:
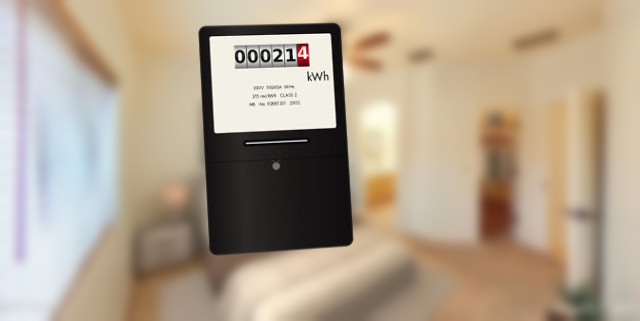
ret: 21.4
